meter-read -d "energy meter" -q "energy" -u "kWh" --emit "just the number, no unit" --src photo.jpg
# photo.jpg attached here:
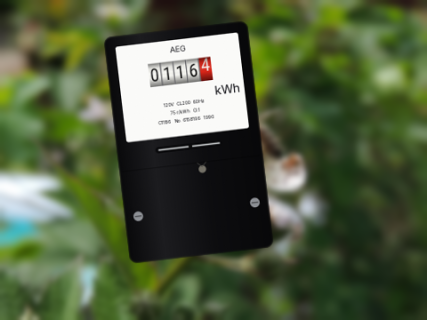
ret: 116.4
